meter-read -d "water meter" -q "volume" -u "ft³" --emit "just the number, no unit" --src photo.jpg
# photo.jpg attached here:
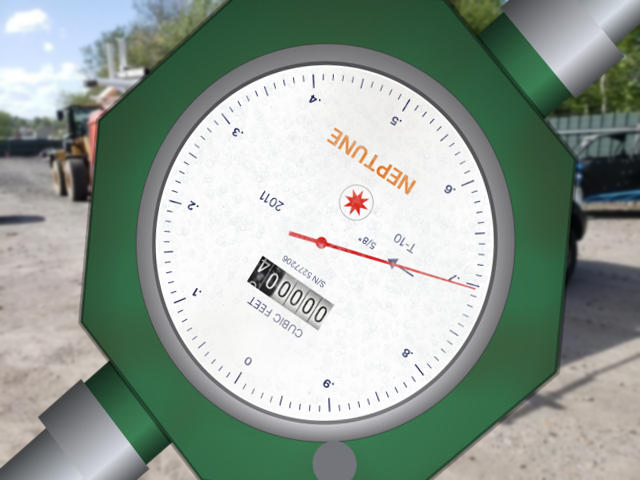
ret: 3.70
